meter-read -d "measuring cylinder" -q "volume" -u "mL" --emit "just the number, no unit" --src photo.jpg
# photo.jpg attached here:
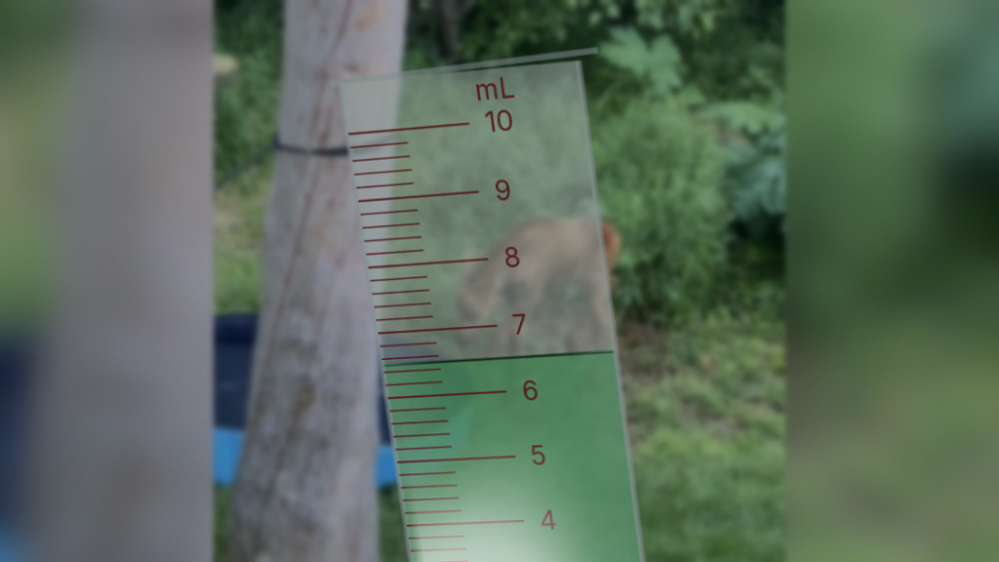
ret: 6.5
